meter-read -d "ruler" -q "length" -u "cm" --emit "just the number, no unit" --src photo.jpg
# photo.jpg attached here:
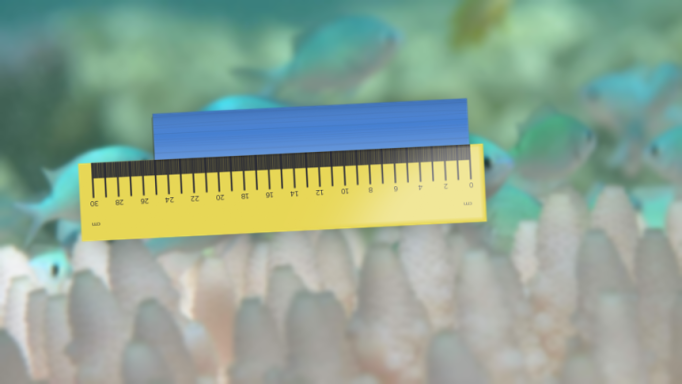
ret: 25
